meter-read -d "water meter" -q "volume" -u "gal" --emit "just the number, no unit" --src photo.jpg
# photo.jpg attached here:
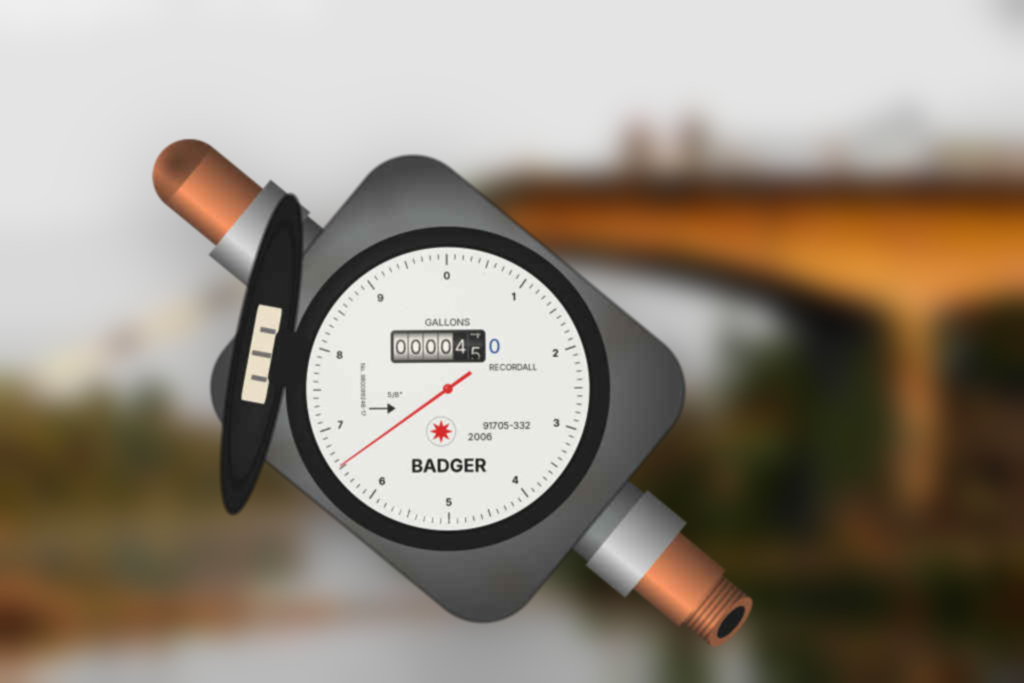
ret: 446.5
